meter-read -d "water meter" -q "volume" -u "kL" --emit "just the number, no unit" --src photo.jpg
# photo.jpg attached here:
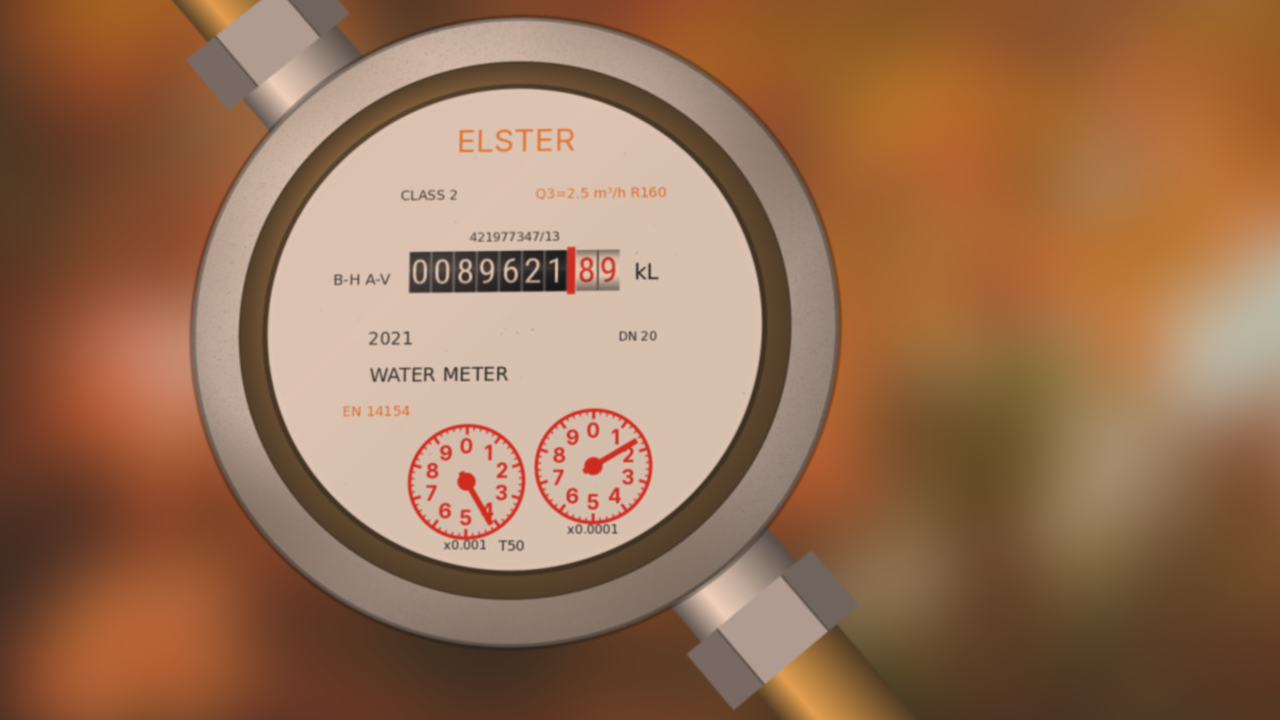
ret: 89621.8941
